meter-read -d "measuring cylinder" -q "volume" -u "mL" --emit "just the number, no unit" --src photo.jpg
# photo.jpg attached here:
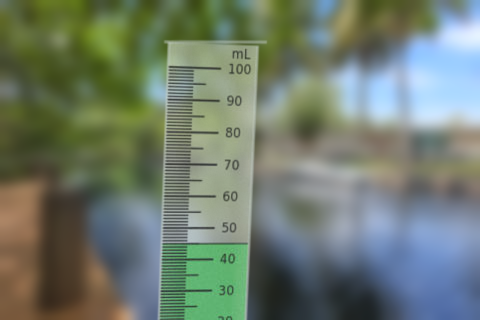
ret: 45
